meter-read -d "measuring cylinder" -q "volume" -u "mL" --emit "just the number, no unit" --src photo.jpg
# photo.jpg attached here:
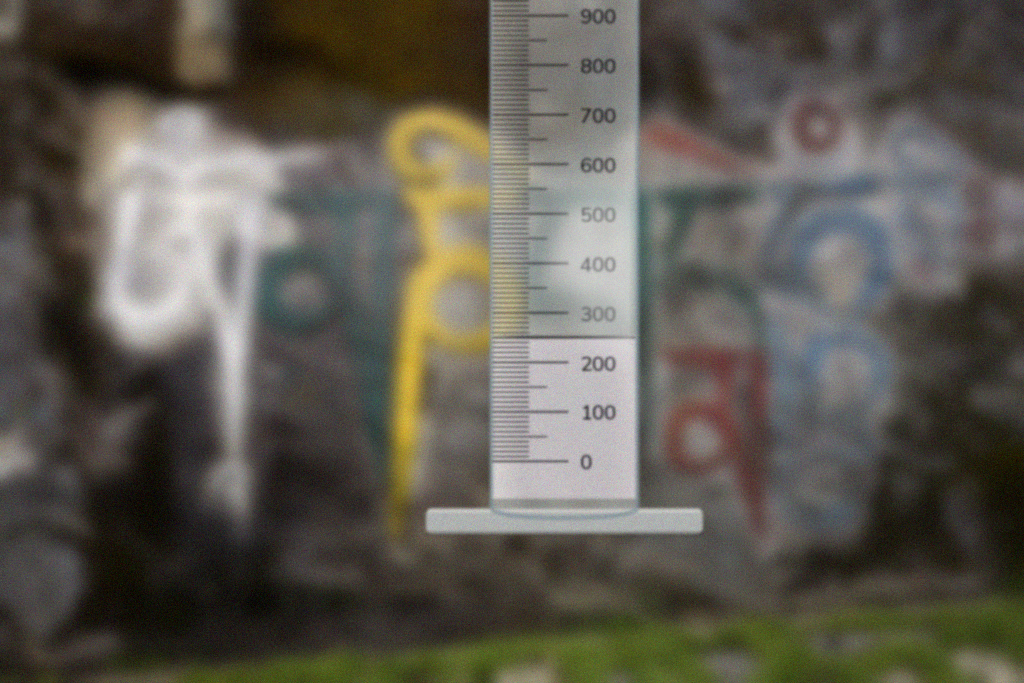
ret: 250
